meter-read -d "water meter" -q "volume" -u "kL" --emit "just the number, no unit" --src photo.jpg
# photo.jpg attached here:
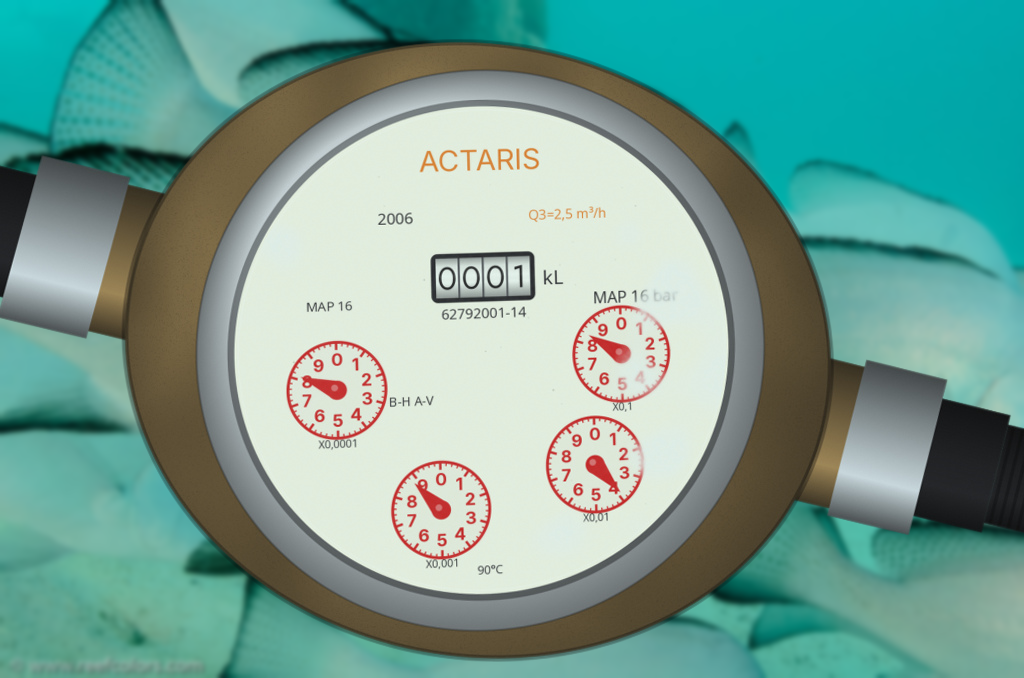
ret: 1.8388
